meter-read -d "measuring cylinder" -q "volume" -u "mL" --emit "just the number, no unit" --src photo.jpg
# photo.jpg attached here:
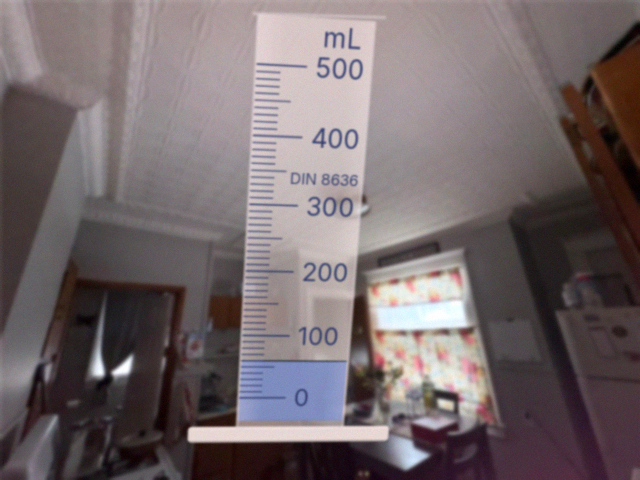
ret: 60
